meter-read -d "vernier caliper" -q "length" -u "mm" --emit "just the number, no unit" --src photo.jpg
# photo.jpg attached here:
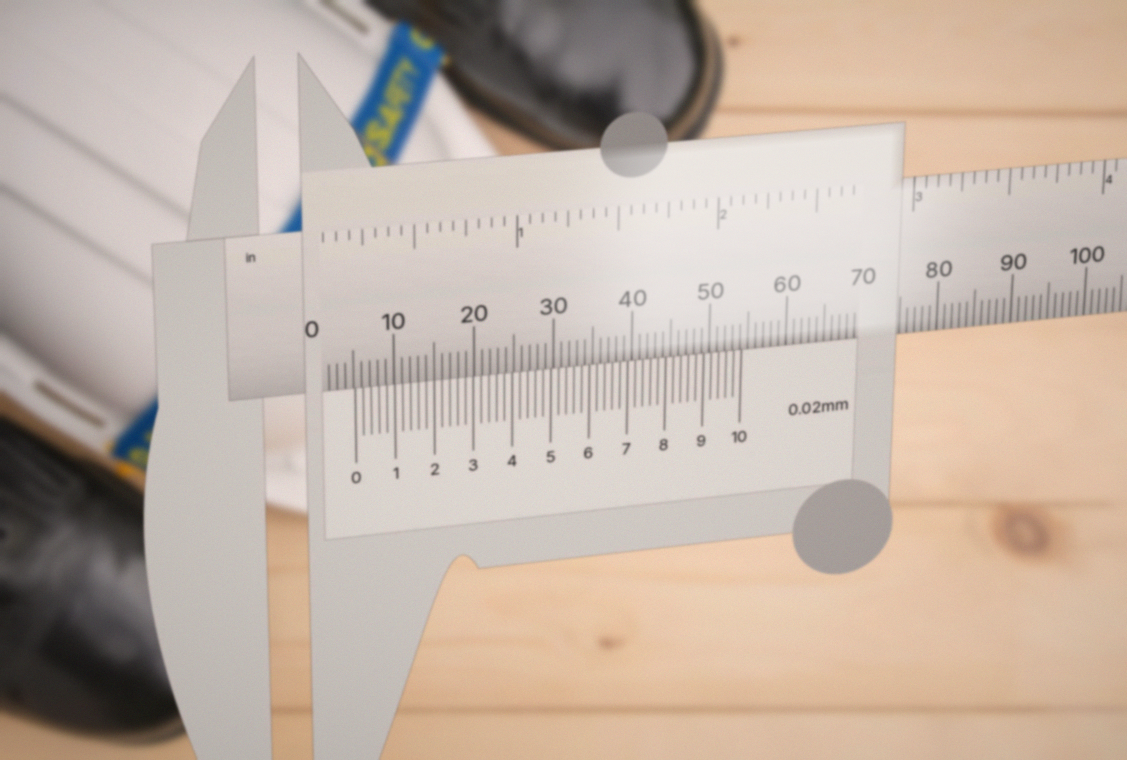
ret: 5.2
